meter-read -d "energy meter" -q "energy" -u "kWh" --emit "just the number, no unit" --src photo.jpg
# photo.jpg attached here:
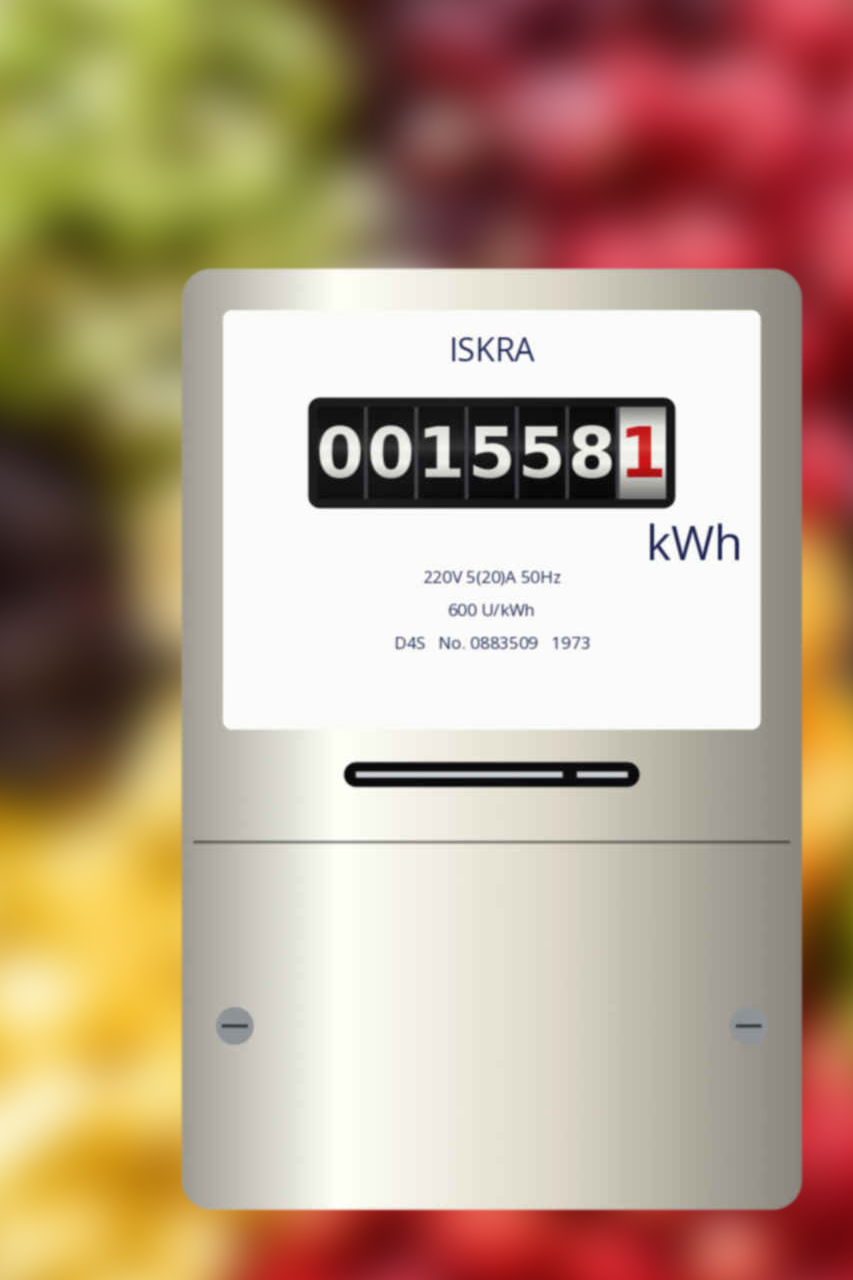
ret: 1558.1
